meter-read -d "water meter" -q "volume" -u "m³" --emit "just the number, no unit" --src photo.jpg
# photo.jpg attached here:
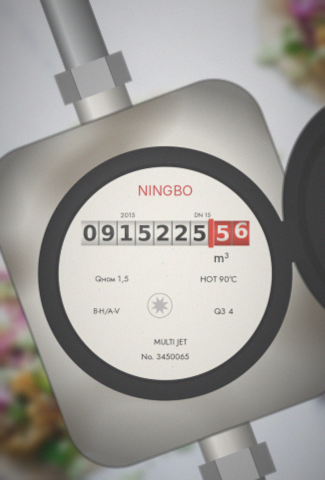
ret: 915225.56
